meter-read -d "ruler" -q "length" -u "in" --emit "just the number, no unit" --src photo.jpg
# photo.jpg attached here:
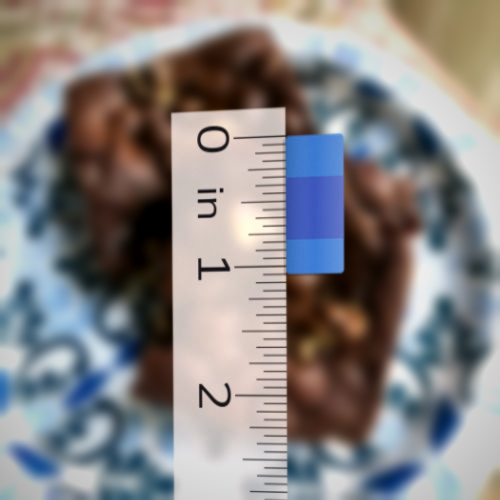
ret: 1.0625
